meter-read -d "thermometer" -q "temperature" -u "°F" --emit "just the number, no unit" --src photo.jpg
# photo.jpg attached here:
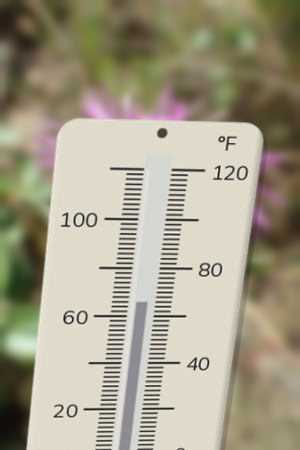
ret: 66
